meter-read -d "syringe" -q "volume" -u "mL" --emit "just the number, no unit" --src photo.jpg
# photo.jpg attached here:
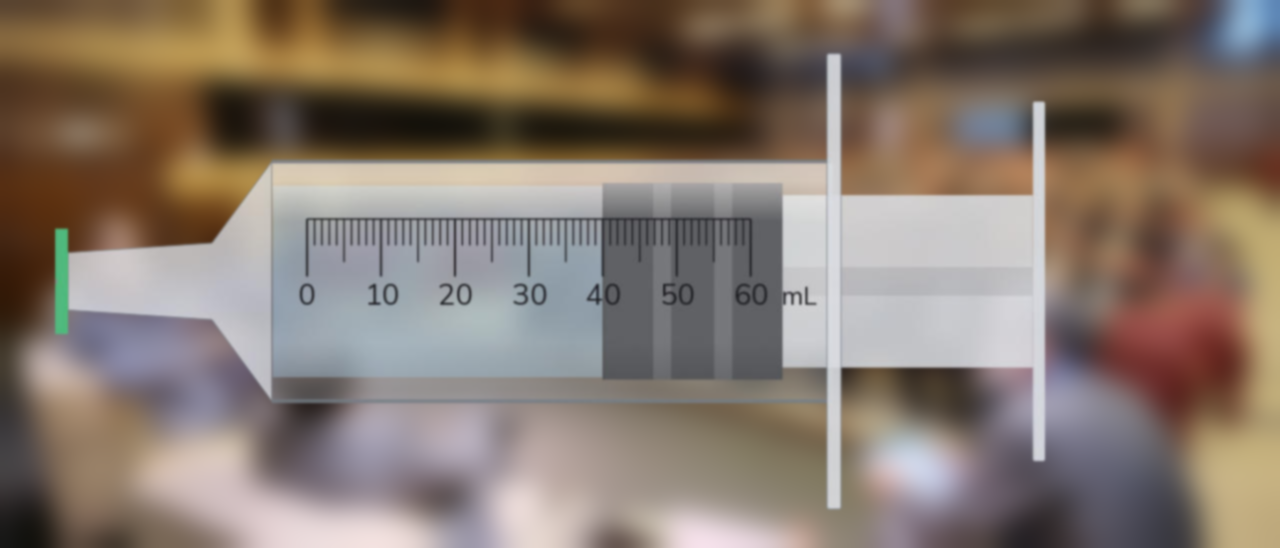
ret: 40
